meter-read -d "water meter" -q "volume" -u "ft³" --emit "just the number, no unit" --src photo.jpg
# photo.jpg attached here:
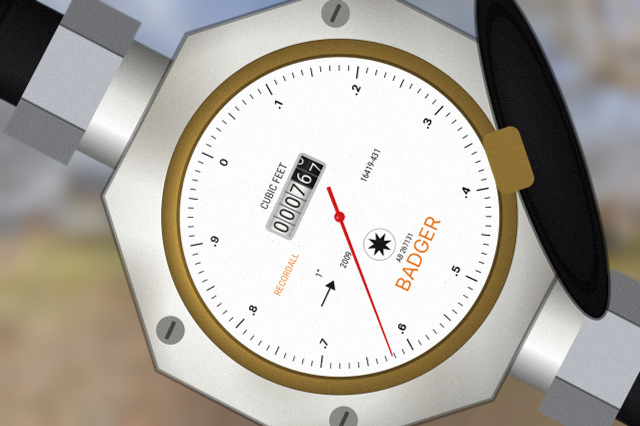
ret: 766.62
